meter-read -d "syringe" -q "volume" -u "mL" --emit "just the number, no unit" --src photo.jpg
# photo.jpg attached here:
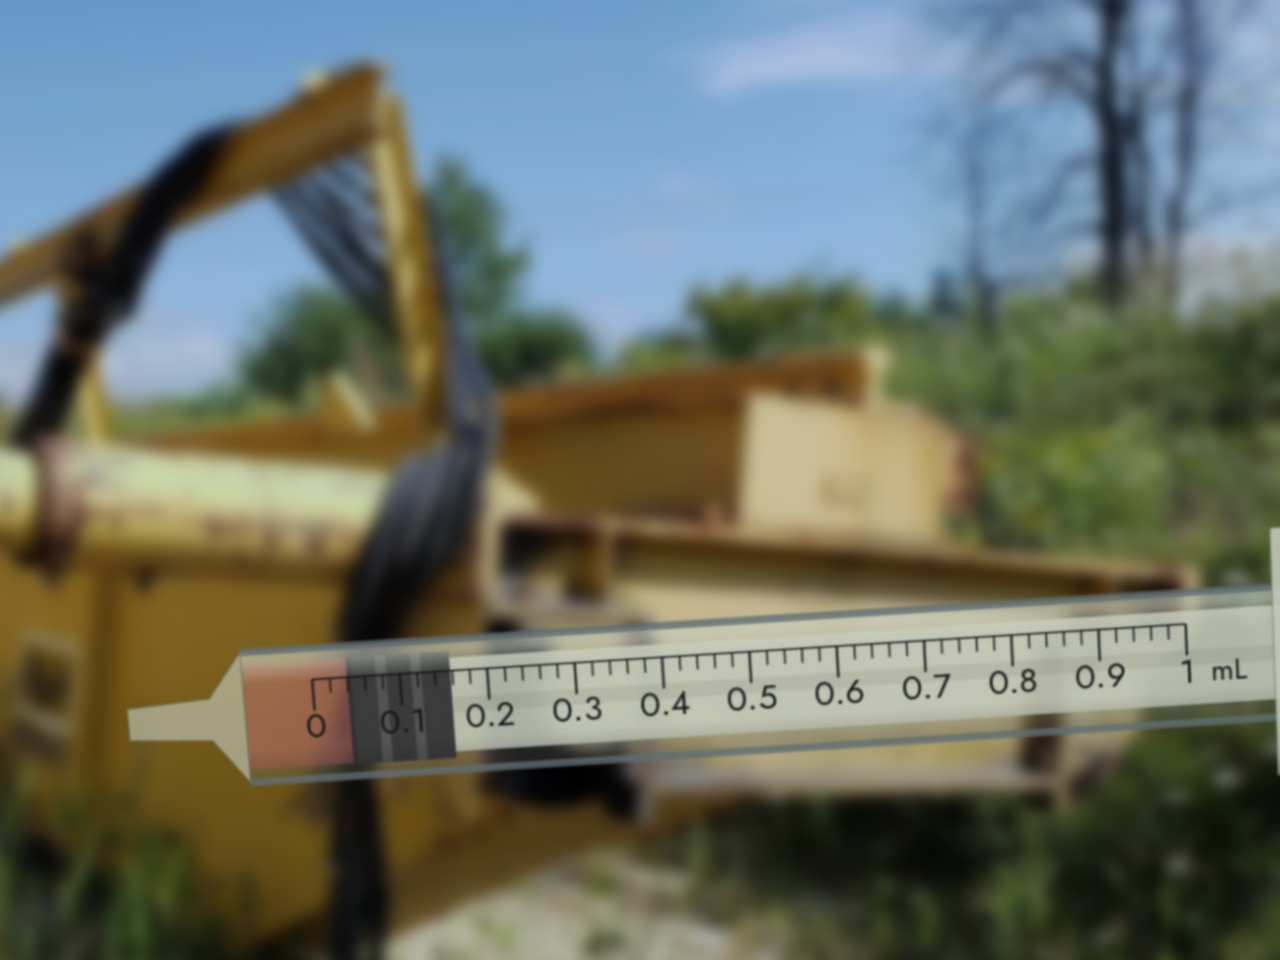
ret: 0.04
